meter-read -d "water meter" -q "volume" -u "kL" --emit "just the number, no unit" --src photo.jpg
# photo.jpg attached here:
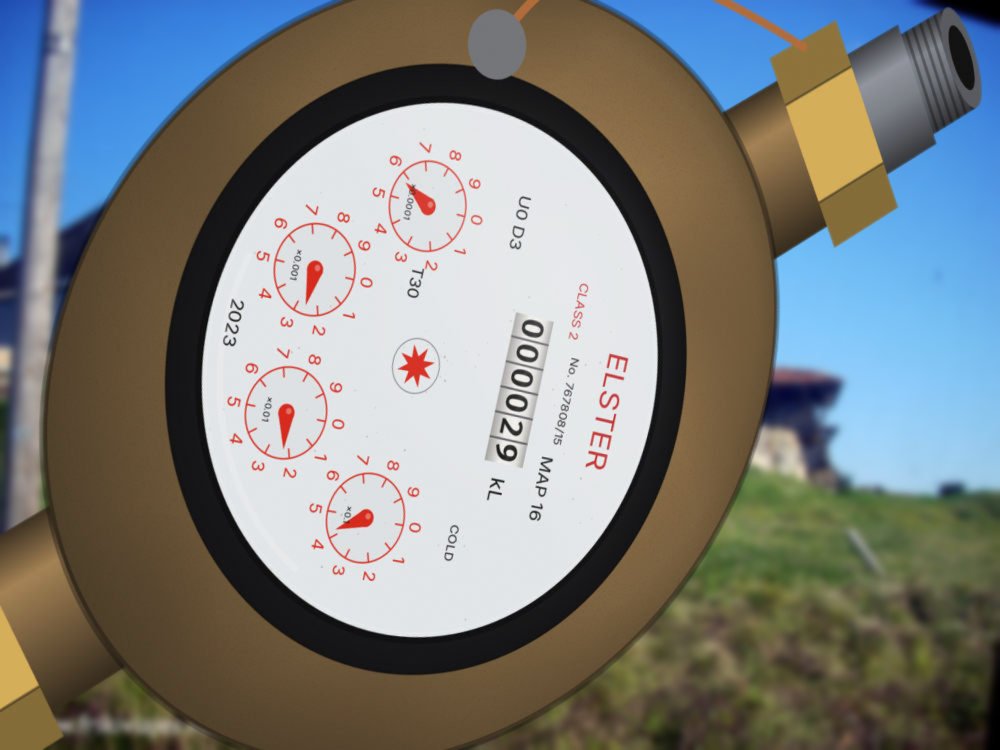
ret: 29.4225
